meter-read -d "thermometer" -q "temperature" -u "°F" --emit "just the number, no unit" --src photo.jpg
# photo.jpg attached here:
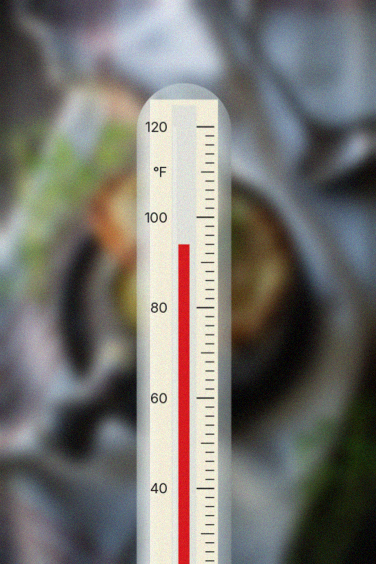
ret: 94
